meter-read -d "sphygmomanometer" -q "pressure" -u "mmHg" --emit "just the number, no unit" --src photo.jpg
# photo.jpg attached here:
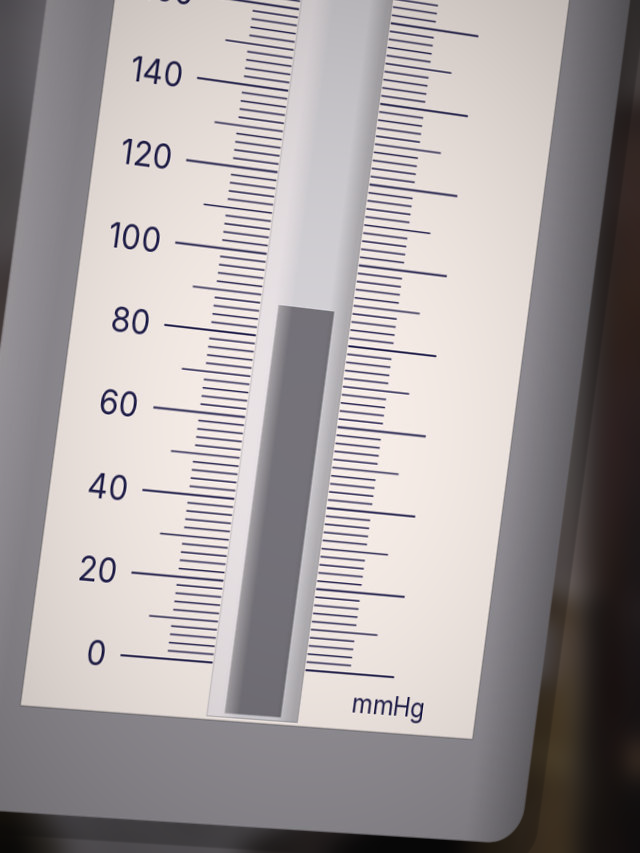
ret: 88
